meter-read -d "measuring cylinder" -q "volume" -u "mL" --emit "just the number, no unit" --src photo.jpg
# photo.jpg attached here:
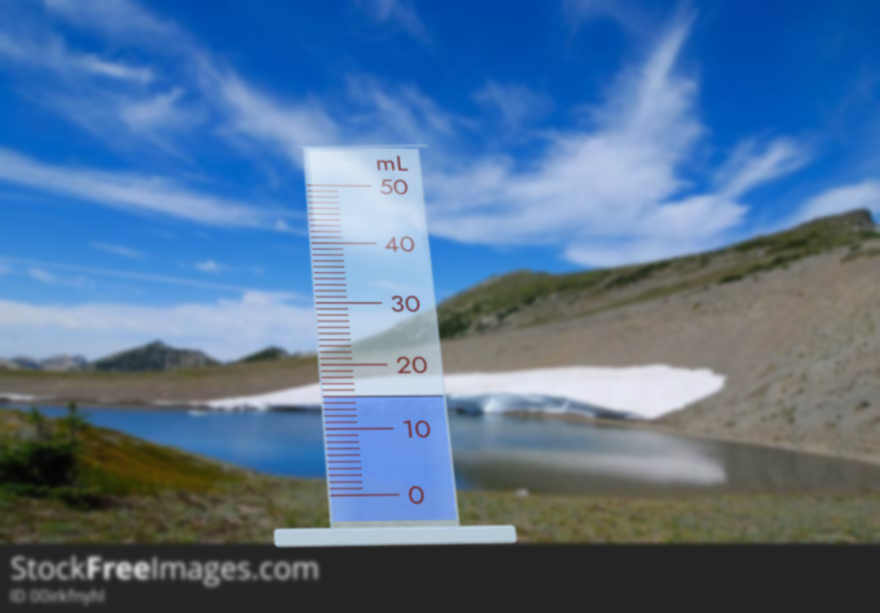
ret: 15
